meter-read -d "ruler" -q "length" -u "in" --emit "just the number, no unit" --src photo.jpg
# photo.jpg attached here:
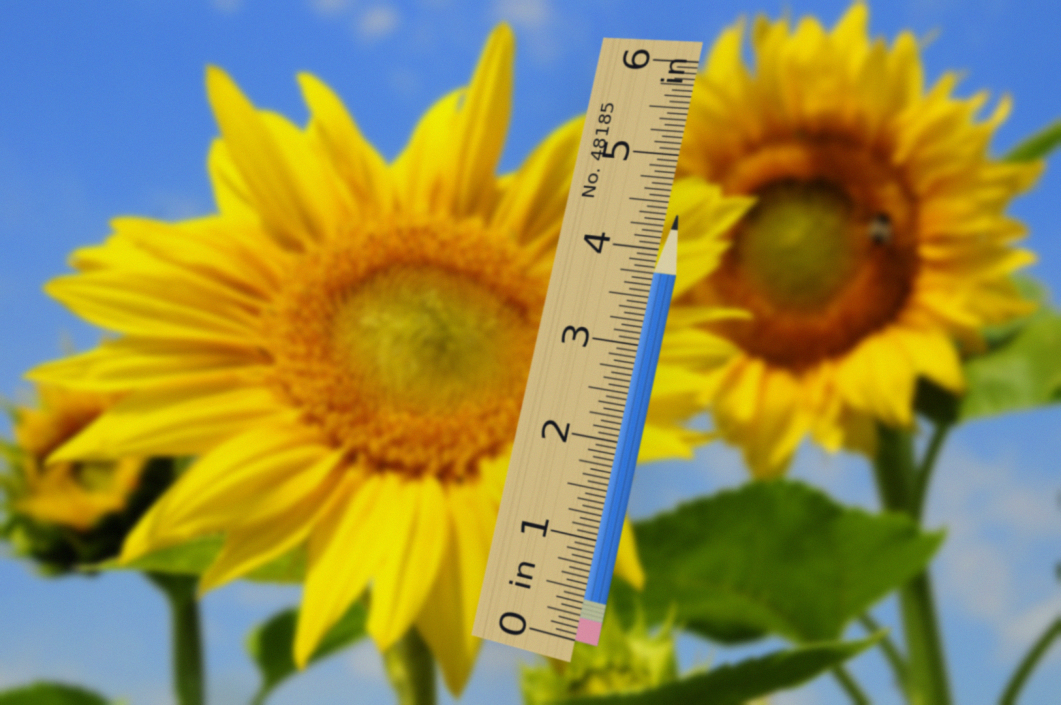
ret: 4.375
